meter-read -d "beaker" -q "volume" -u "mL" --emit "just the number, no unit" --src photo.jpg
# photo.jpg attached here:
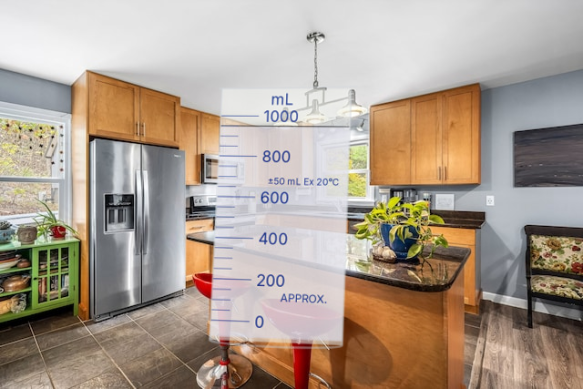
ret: 950
